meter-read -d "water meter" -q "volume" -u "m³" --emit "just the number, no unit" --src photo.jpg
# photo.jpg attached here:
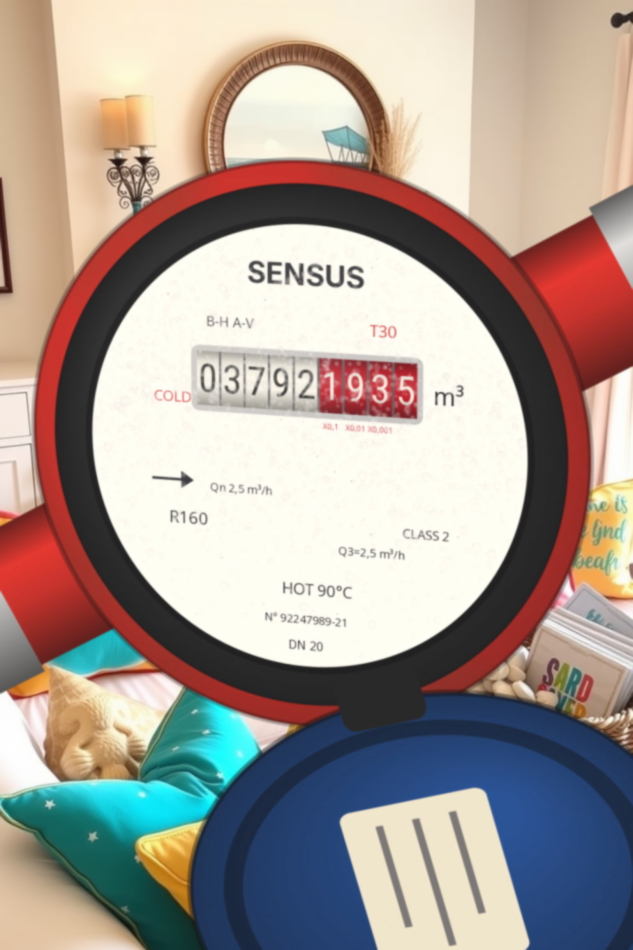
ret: 3792.1935
